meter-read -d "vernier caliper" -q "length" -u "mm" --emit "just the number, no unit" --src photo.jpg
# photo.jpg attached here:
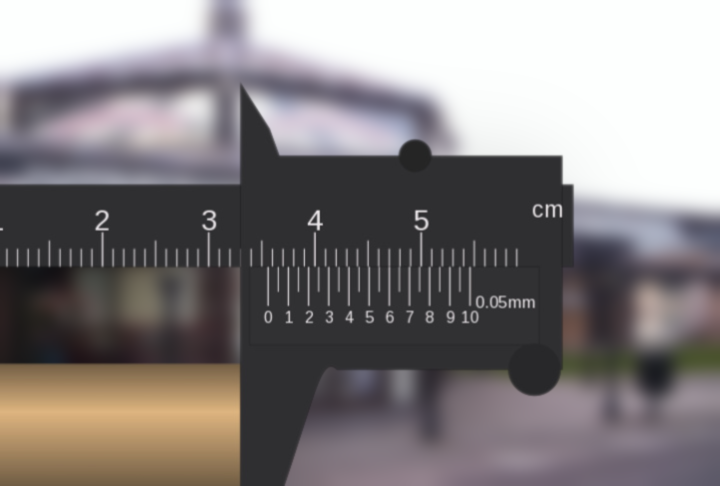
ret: 35.6
